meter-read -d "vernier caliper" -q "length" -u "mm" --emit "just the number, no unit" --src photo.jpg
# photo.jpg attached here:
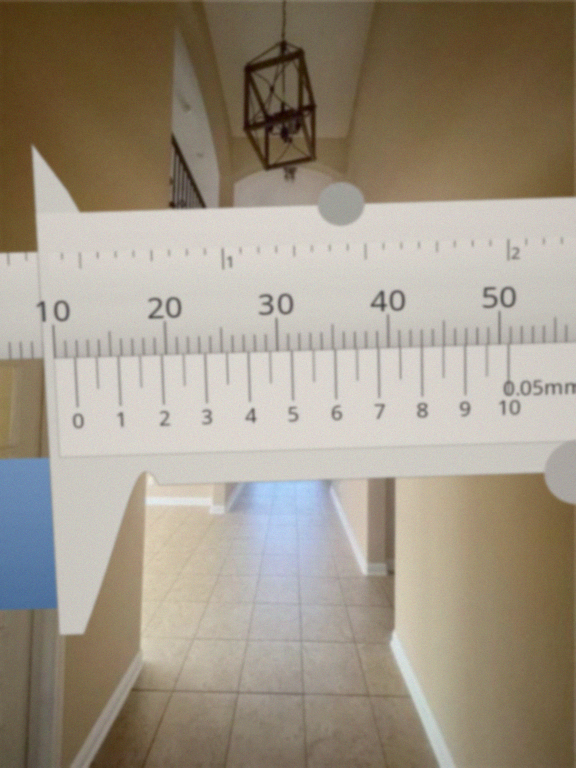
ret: 11.8
